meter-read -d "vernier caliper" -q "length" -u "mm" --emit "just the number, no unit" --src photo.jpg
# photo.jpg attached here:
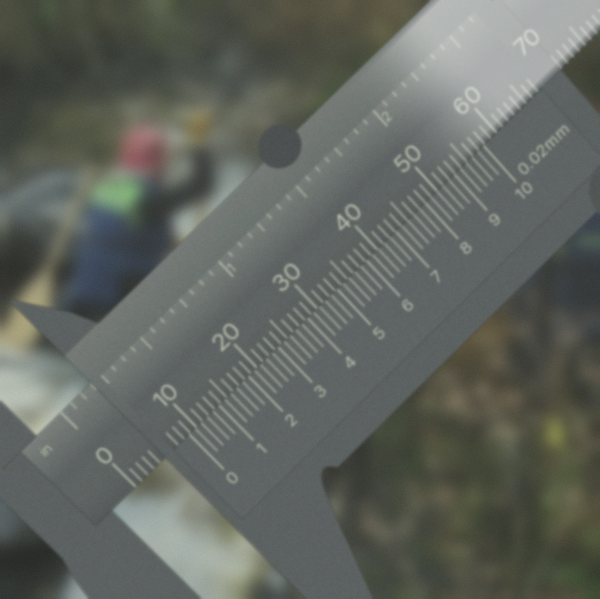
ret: 8.8
